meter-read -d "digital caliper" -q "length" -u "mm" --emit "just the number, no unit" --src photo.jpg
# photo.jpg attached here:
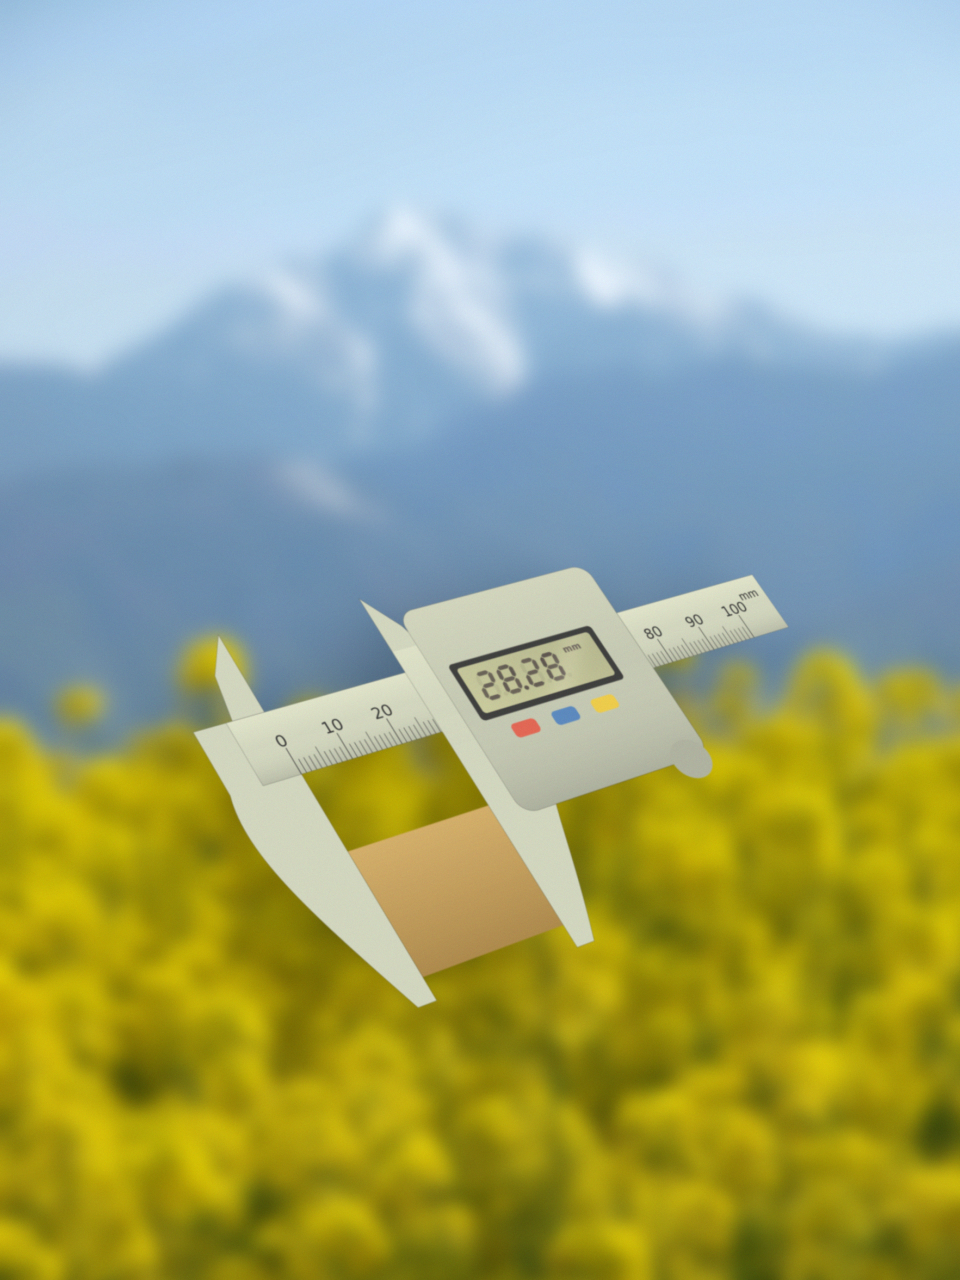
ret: 28.28
